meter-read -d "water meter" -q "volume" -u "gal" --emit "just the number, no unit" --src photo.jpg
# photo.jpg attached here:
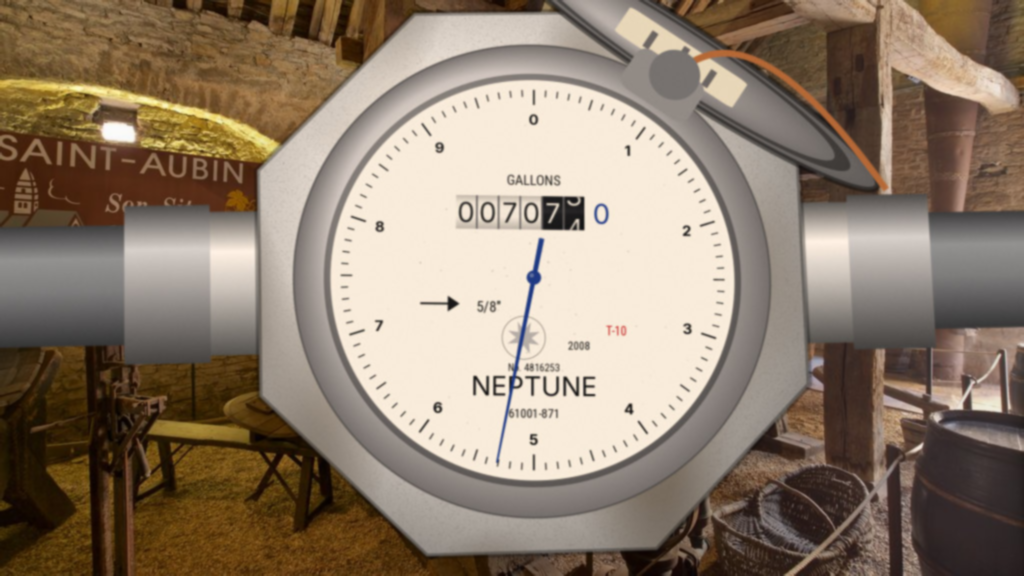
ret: 70735.3
